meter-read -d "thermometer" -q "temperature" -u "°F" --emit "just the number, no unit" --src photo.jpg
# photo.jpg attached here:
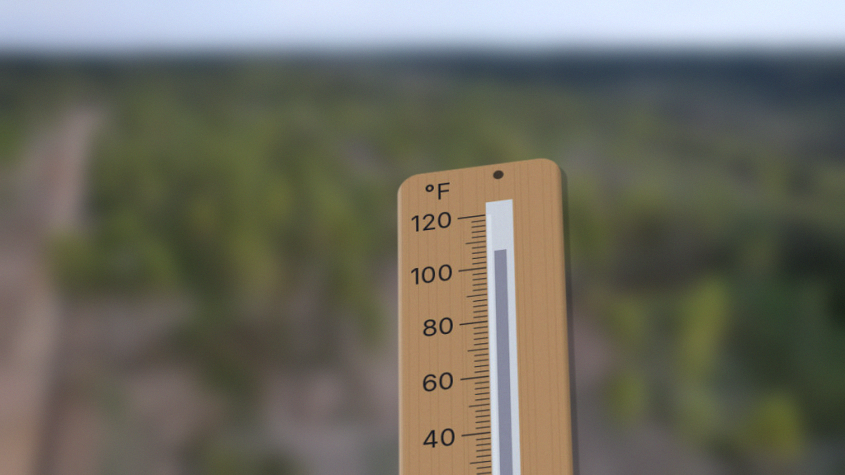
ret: 106
